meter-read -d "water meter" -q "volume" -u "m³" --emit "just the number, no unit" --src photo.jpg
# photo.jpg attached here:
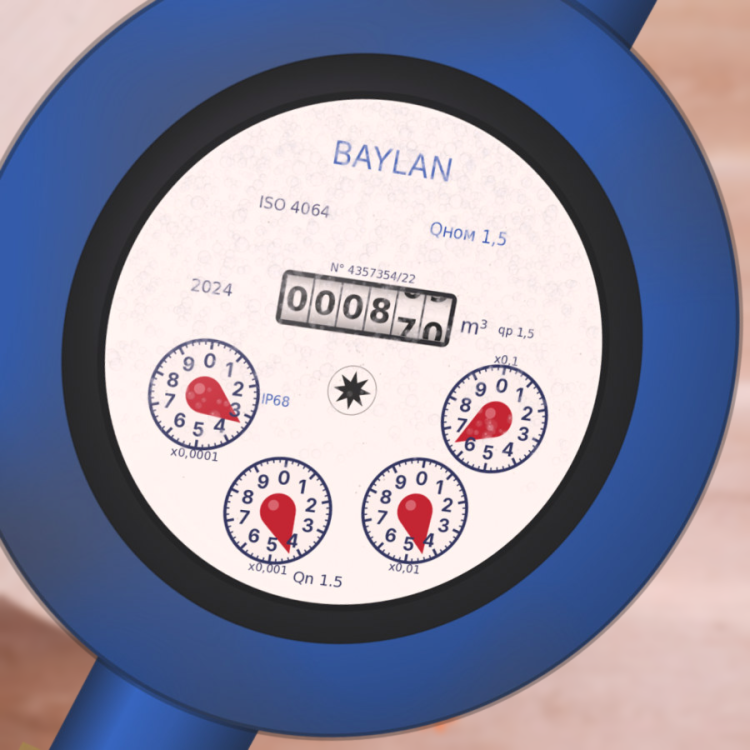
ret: 869.6443
